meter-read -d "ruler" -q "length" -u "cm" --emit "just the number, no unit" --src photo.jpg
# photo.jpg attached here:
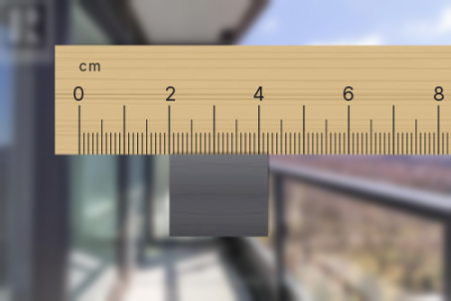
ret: 2.2
